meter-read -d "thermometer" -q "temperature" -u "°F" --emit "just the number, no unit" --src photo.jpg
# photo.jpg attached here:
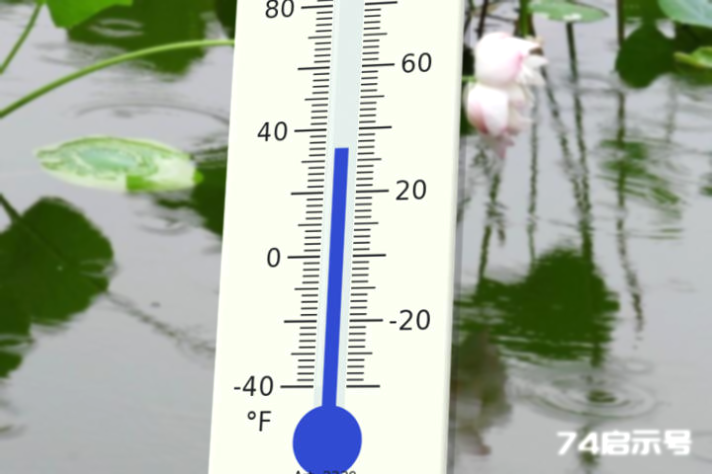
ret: 34
